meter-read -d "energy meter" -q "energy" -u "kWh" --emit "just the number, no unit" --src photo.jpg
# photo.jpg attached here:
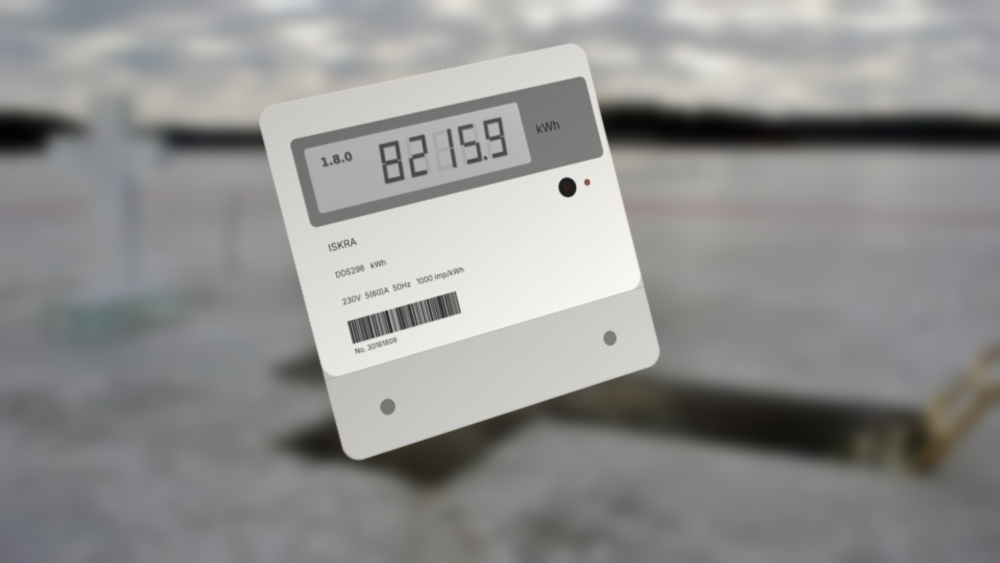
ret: 8215.9
